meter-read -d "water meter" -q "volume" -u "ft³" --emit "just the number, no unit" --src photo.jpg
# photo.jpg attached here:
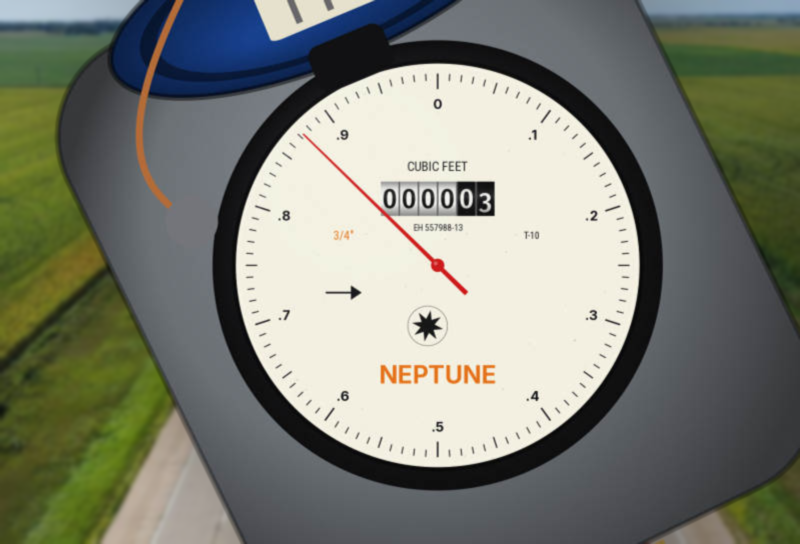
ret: 2.87
